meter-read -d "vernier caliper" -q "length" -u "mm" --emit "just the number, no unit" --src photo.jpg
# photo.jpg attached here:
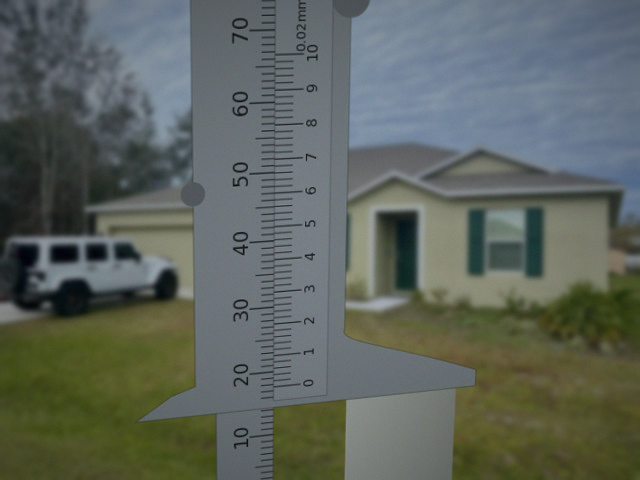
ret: 17.6
